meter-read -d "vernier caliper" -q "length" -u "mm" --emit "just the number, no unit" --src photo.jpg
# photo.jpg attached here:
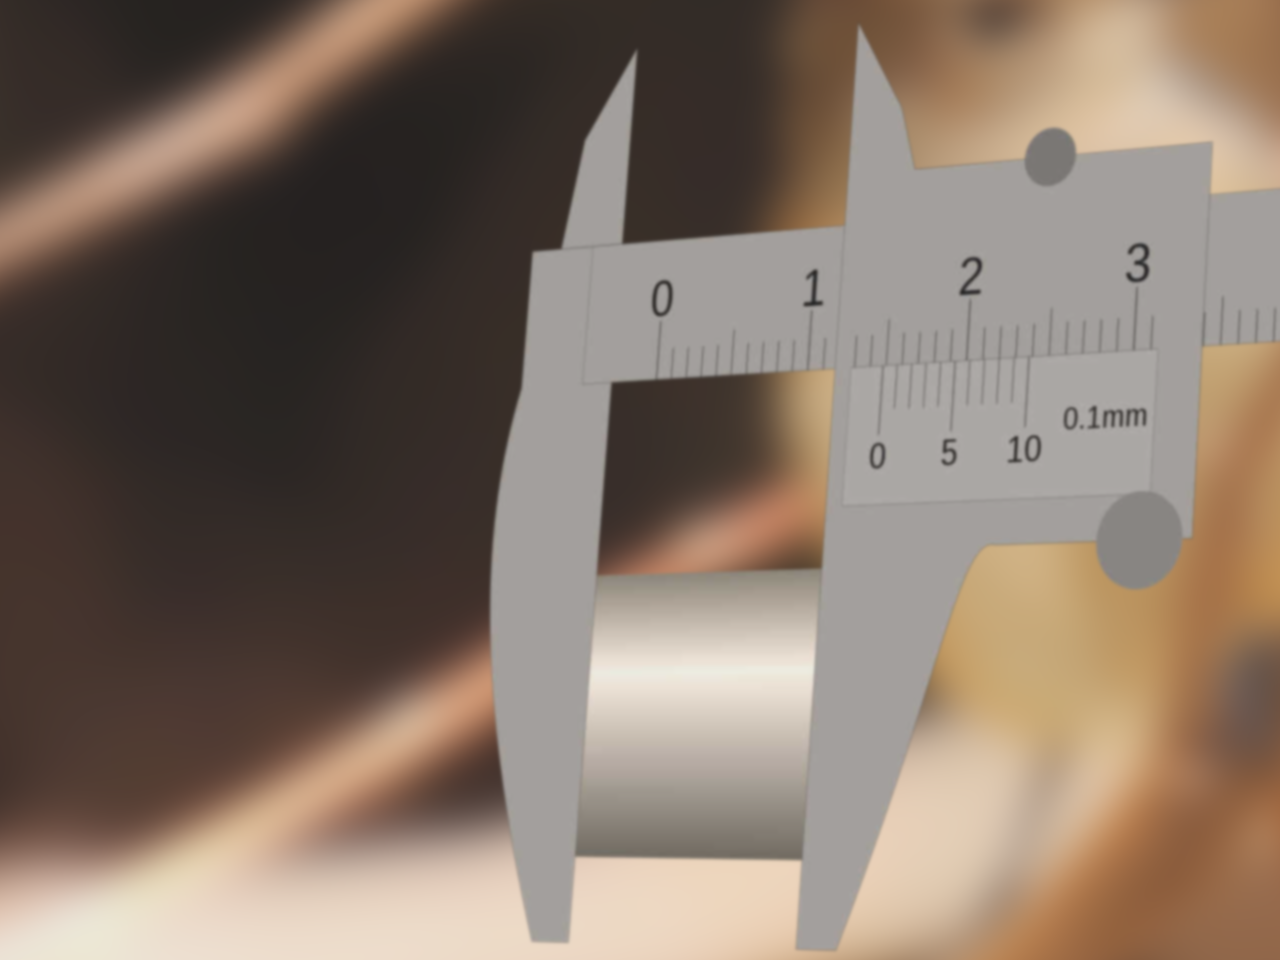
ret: 14.8
